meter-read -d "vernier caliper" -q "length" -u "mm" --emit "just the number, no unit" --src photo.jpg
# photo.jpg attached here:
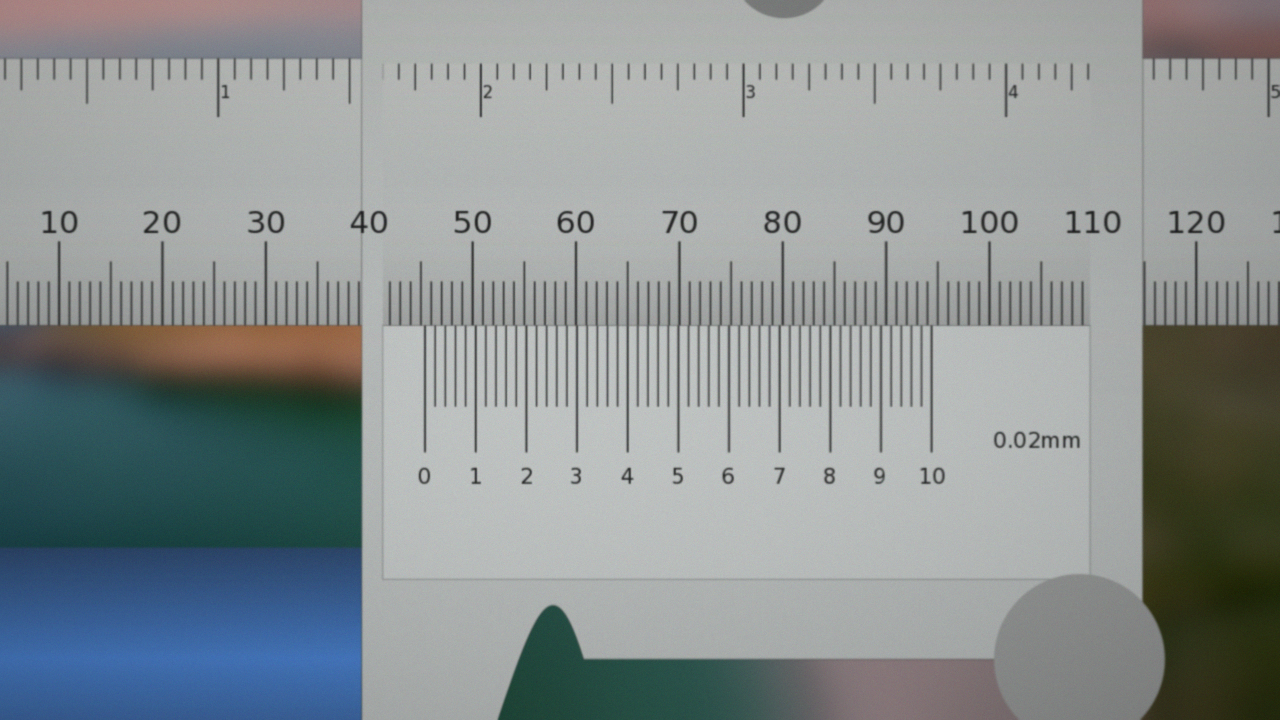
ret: 45.4
